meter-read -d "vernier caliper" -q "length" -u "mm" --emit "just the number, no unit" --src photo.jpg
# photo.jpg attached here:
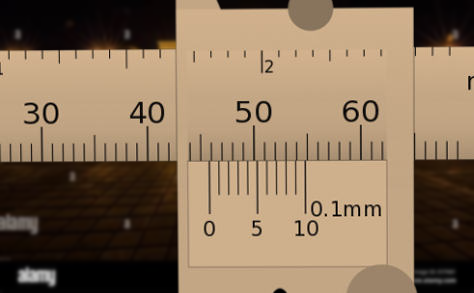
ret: 45.8
